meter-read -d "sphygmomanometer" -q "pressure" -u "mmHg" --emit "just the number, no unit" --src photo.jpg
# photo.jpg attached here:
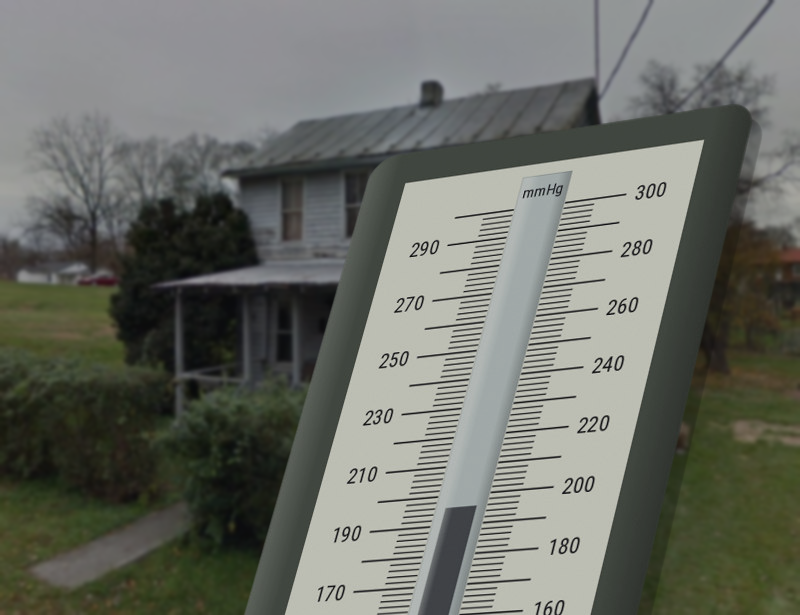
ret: 196
